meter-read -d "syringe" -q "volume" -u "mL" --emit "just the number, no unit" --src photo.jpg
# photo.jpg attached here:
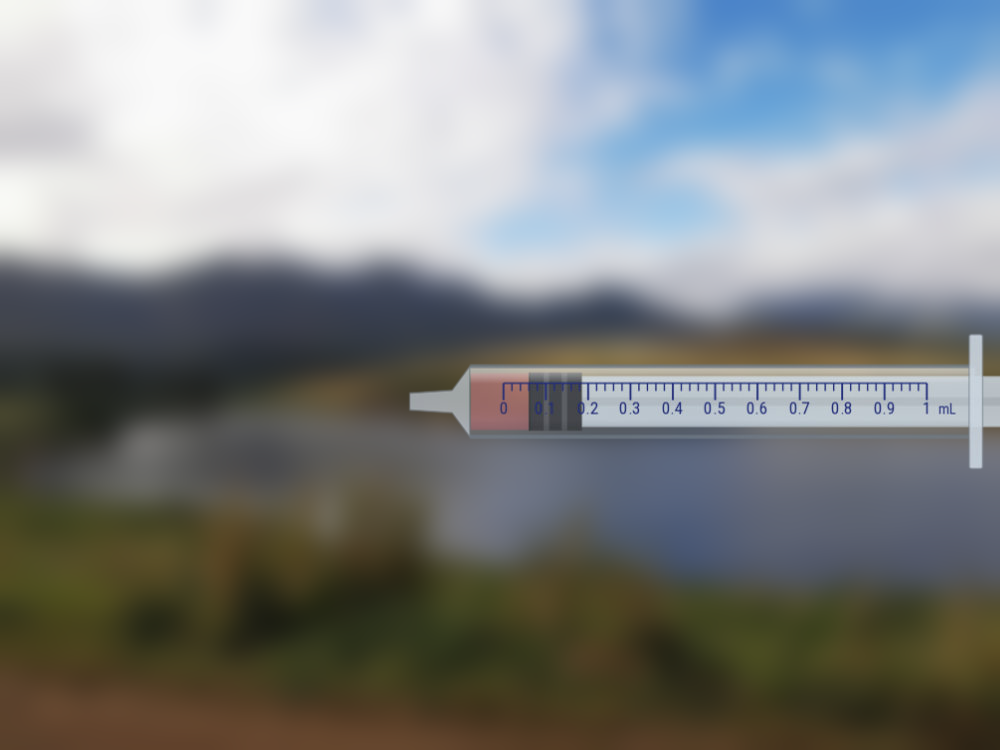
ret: 0.06
